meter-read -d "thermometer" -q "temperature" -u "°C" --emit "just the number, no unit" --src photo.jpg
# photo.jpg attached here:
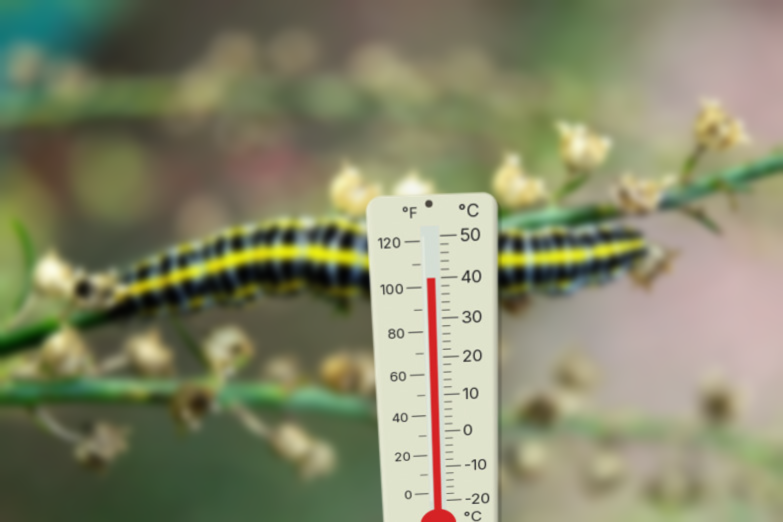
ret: 40
